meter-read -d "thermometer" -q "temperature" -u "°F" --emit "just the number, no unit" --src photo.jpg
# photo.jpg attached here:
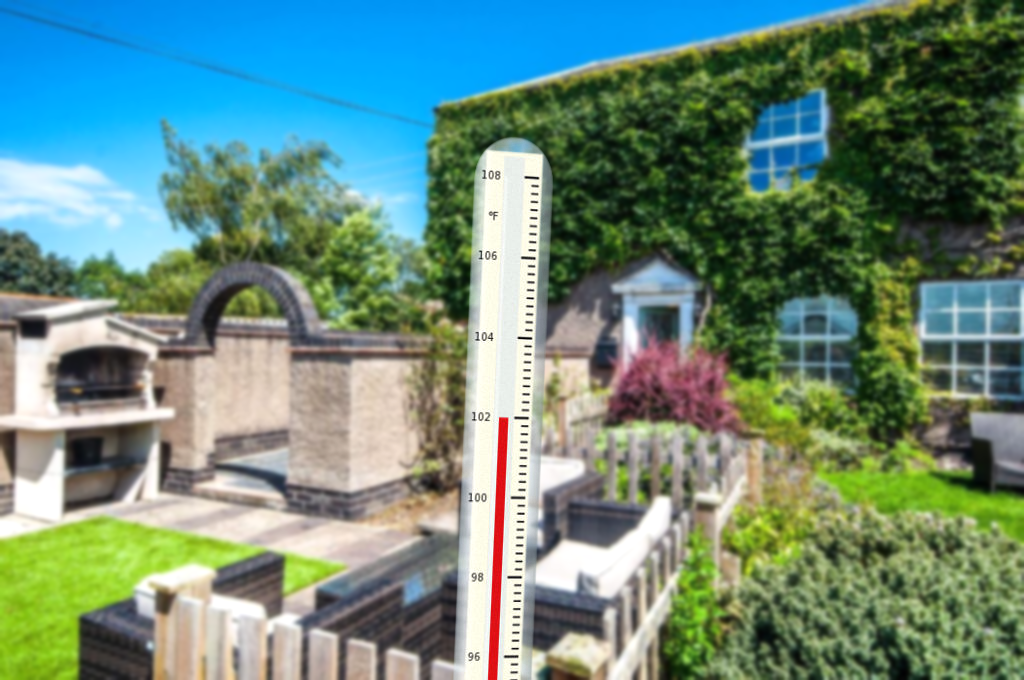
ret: 102
